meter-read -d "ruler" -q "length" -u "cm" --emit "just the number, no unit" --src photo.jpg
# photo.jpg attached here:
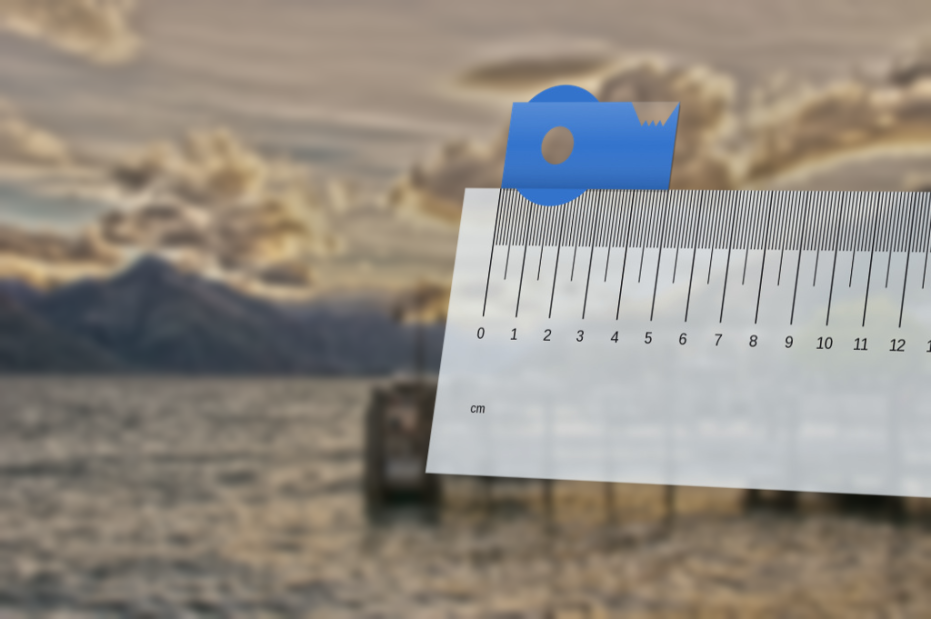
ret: 5
